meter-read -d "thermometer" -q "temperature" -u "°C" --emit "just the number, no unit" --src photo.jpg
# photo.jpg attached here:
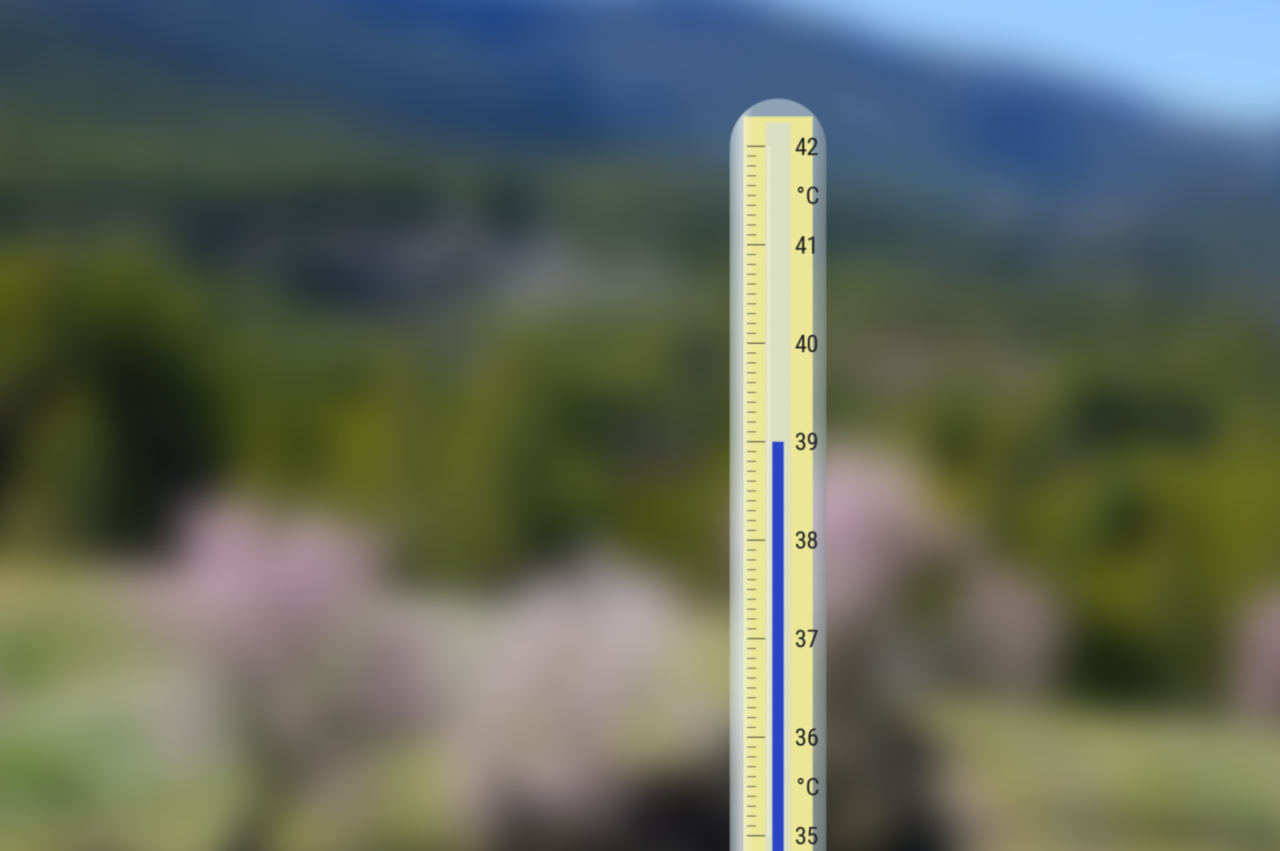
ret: 39
